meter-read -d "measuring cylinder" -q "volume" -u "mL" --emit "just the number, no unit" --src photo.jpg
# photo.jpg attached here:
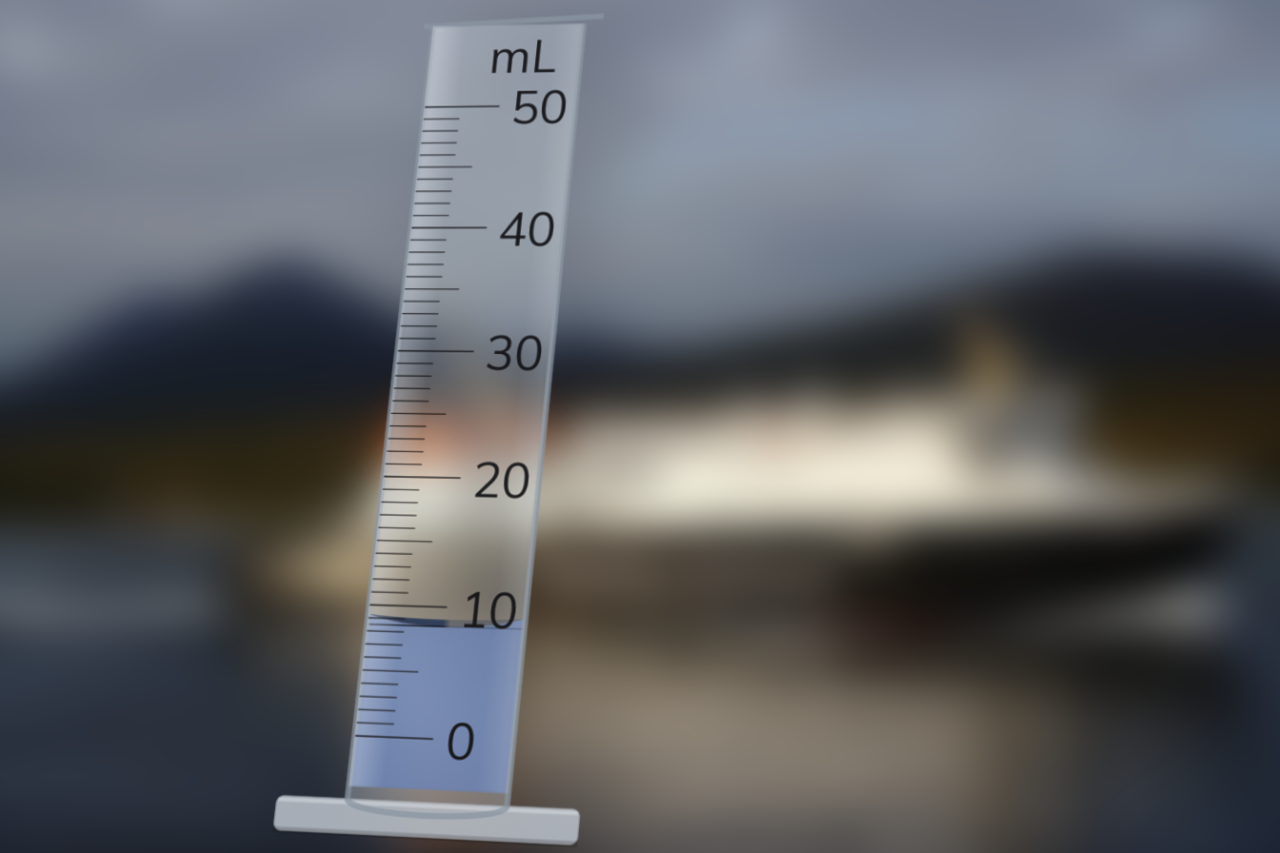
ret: 8.5
